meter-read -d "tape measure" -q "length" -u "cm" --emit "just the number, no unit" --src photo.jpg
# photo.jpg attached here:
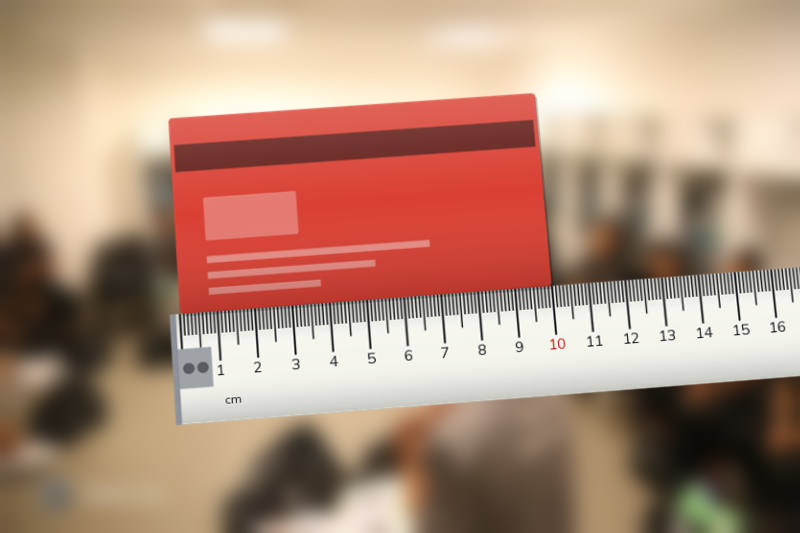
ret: 10
